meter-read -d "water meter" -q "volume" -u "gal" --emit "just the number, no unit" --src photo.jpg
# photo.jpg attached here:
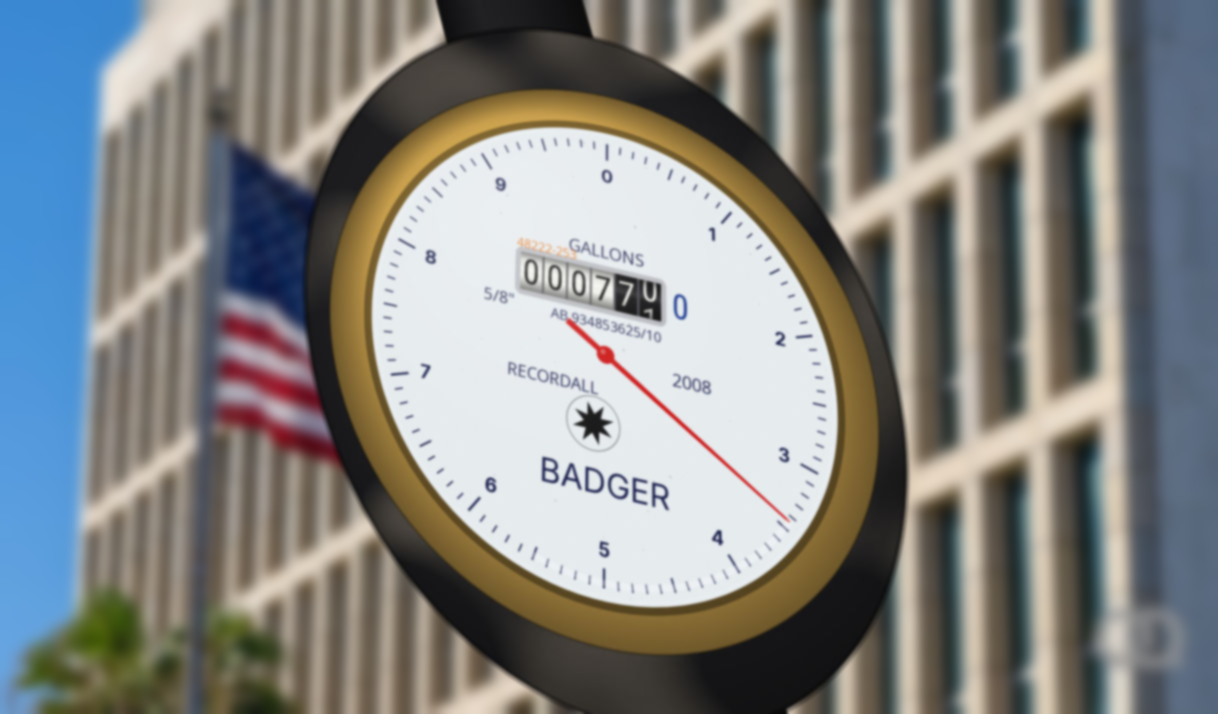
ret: 7703.4
